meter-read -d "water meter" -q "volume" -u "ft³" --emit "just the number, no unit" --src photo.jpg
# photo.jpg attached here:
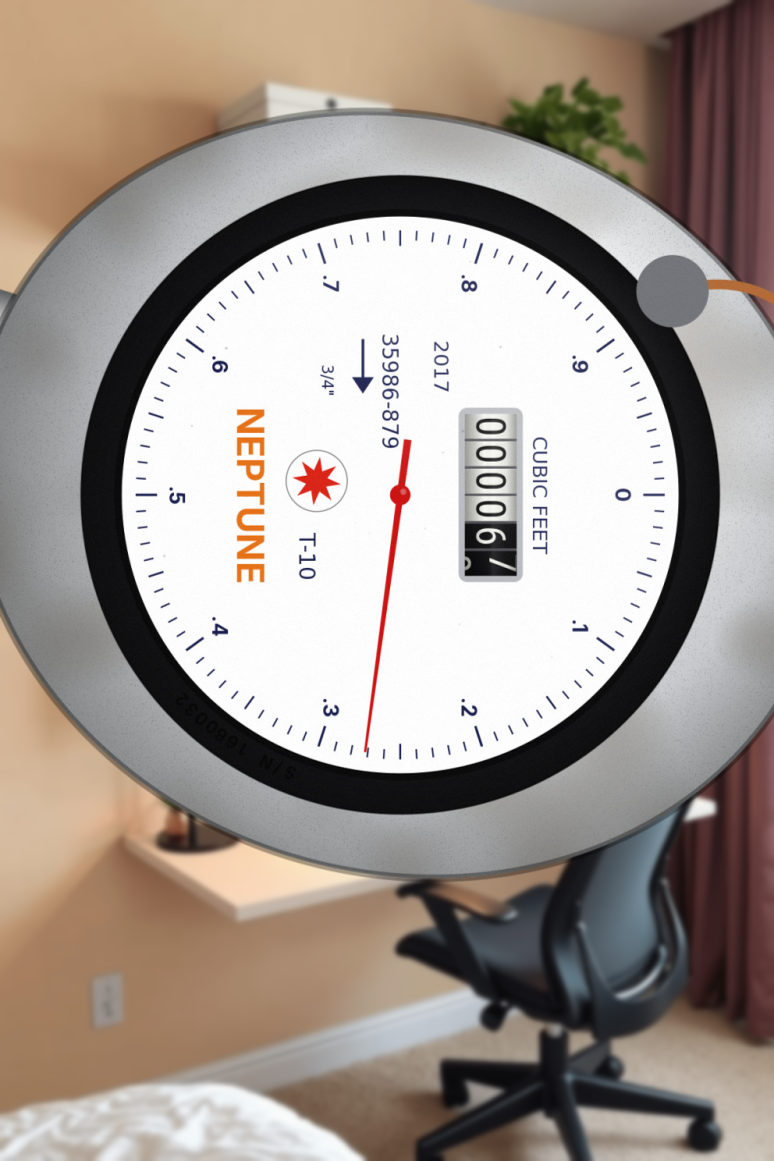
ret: 67.27
